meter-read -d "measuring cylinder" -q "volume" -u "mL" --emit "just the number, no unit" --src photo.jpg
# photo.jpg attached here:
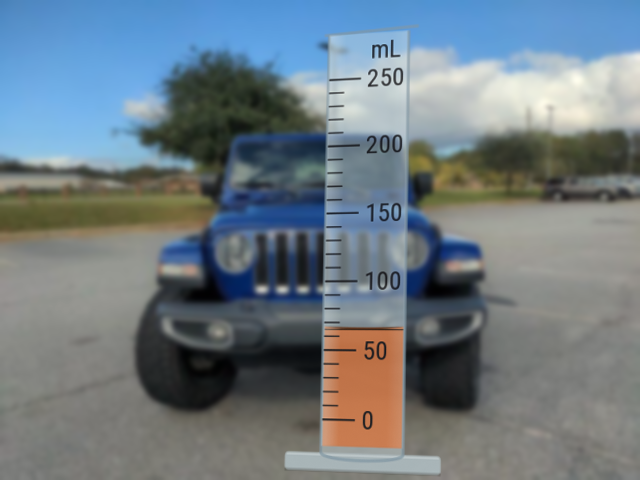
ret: 65
